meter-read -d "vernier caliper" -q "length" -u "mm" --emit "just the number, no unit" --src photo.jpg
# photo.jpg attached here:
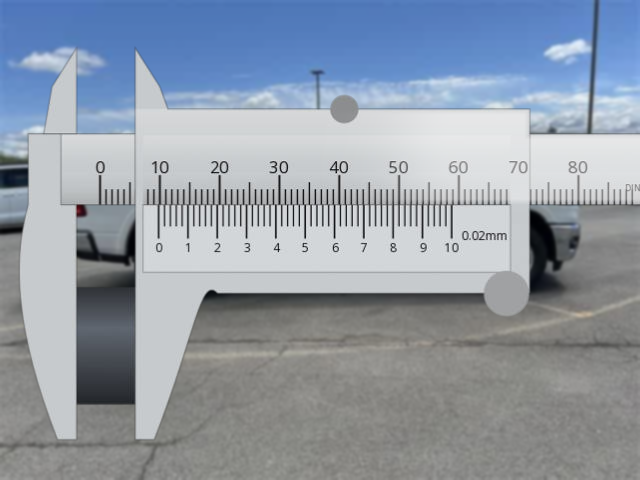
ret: 9.8
